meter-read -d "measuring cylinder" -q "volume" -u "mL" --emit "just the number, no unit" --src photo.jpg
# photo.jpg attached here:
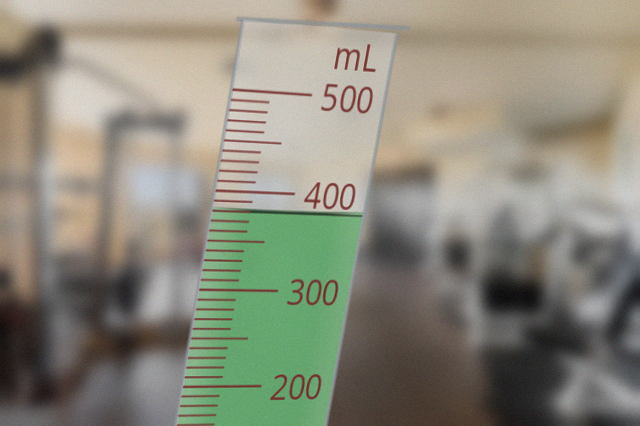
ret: 380
